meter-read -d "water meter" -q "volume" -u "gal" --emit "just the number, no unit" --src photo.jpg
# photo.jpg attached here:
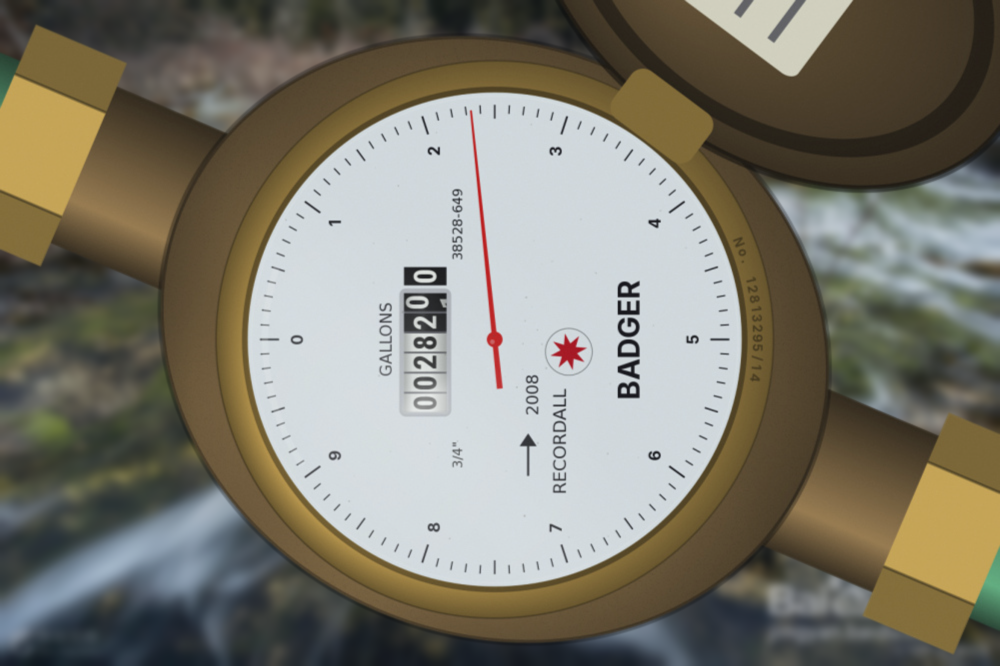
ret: 28202.3
